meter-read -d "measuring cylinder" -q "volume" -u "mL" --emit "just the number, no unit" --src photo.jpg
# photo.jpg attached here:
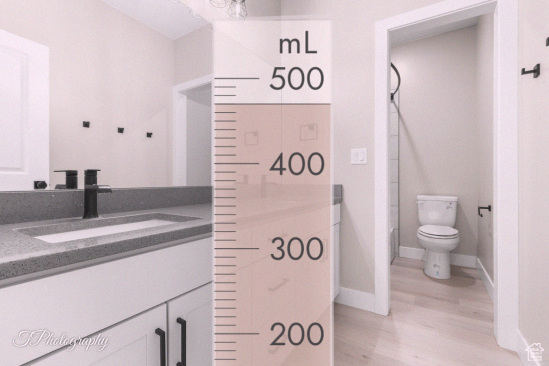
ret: 470
